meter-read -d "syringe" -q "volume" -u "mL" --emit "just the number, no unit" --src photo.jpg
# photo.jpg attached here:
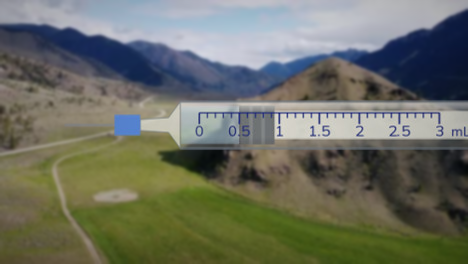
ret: 0.5
